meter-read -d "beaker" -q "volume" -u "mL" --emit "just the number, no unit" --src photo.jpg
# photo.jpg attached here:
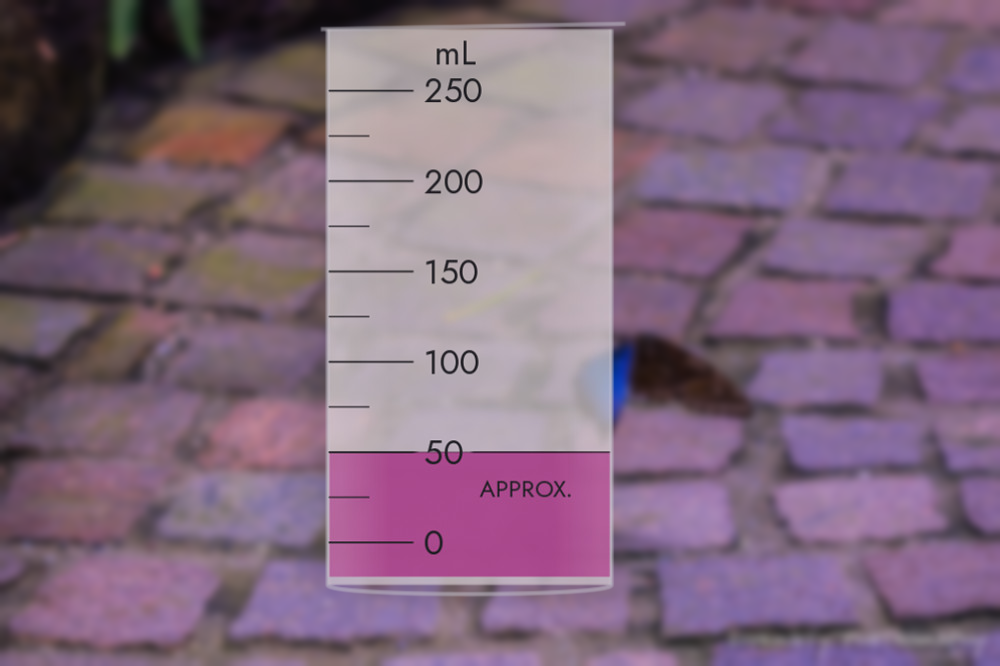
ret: 50
